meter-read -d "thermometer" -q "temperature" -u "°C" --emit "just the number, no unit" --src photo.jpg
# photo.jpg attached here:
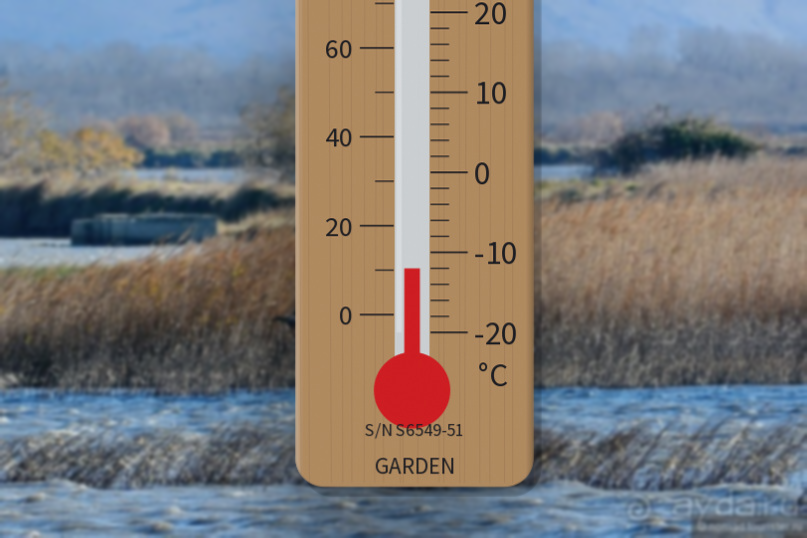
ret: -12
